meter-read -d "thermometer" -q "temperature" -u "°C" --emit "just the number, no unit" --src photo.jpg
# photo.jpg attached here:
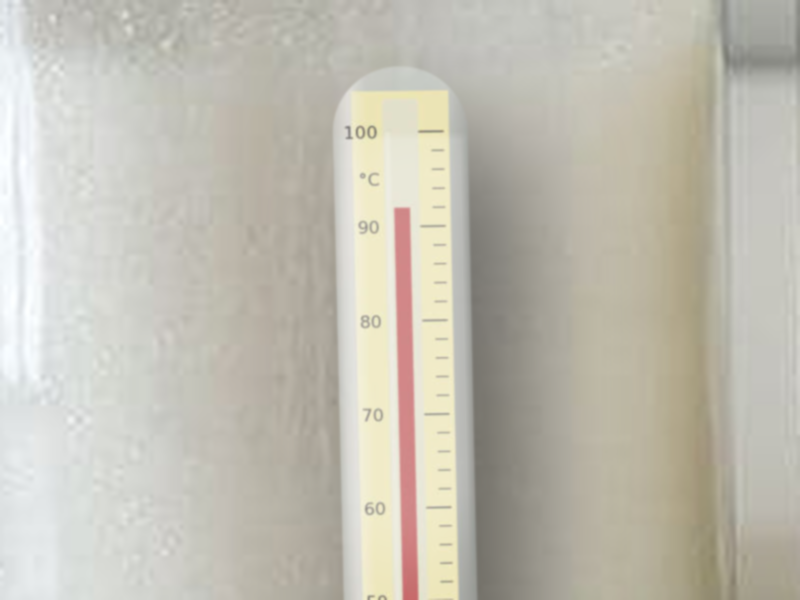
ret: 92
